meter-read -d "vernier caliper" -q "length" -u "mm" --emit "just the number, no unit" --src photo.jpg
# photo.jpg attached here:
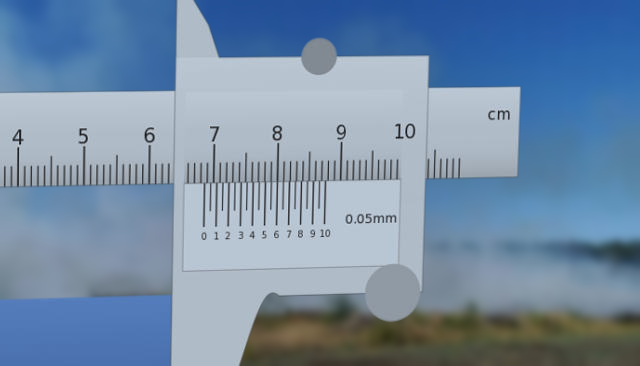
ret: 68.6
